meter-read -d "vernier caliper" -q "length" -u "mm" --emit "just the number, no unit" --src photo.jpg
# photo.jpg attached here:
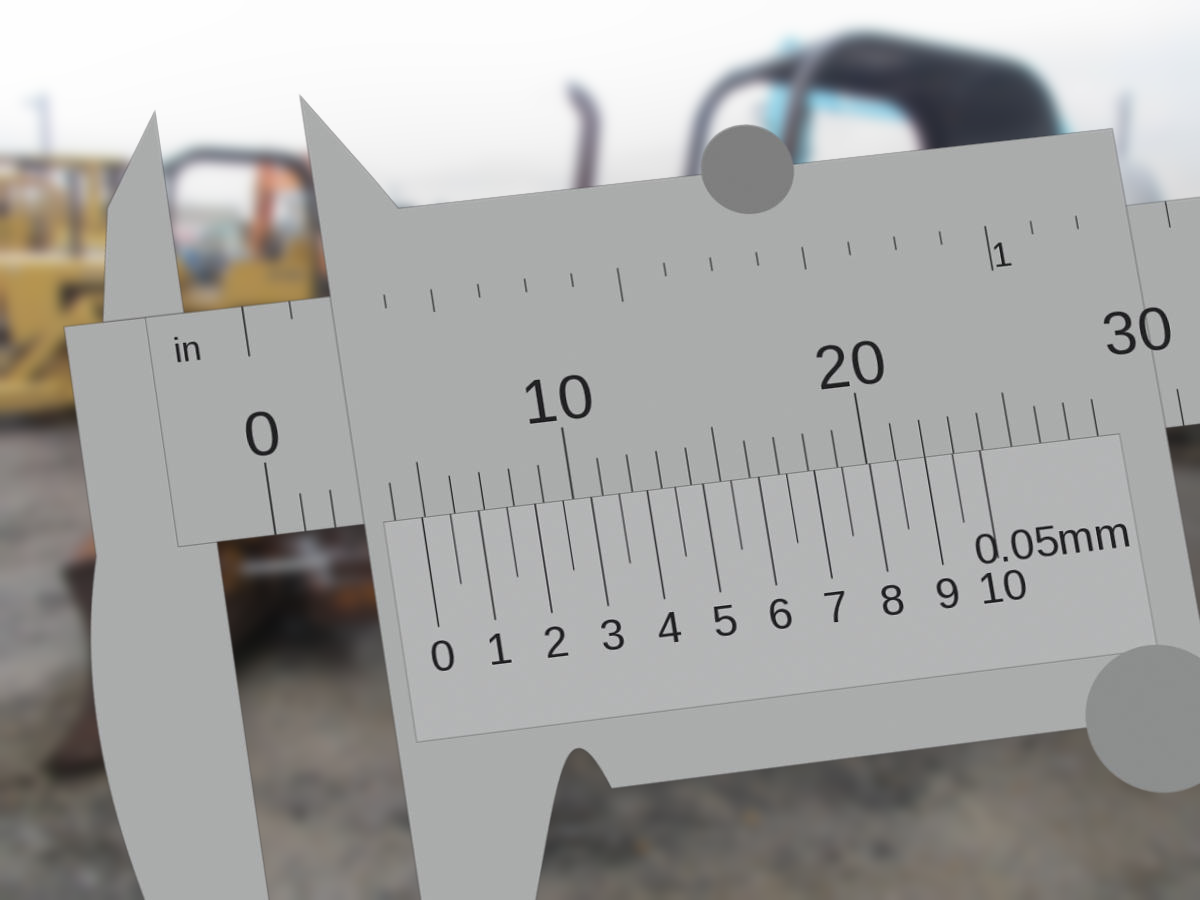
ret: 4.90
